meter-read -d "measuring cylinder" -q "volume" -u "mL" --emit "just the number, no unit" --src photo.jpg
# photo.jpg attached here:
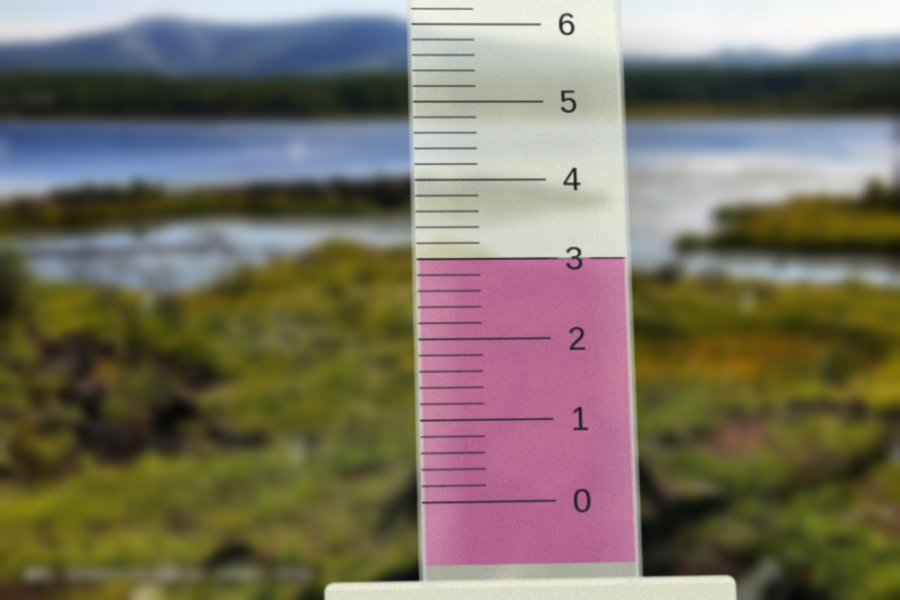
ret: 3
